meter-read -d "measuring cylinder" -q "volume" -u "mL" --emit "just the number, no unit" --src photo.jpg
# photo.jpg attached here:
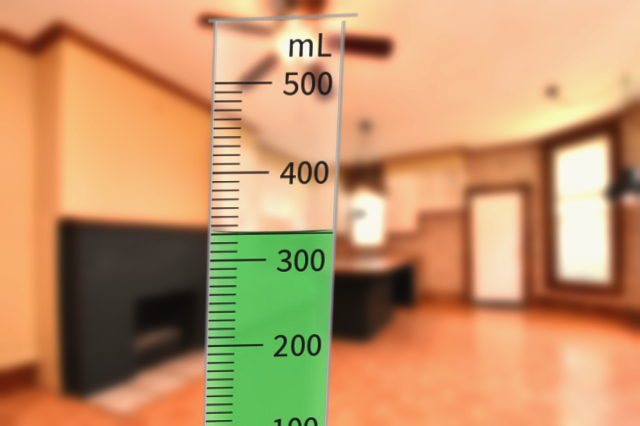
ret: 330
